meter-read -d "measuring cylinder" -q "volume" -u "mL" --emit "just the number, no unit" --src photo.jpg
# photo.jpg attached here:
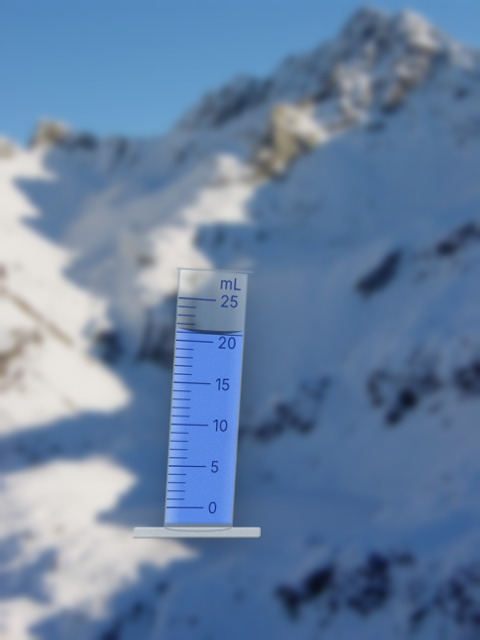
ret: 21
